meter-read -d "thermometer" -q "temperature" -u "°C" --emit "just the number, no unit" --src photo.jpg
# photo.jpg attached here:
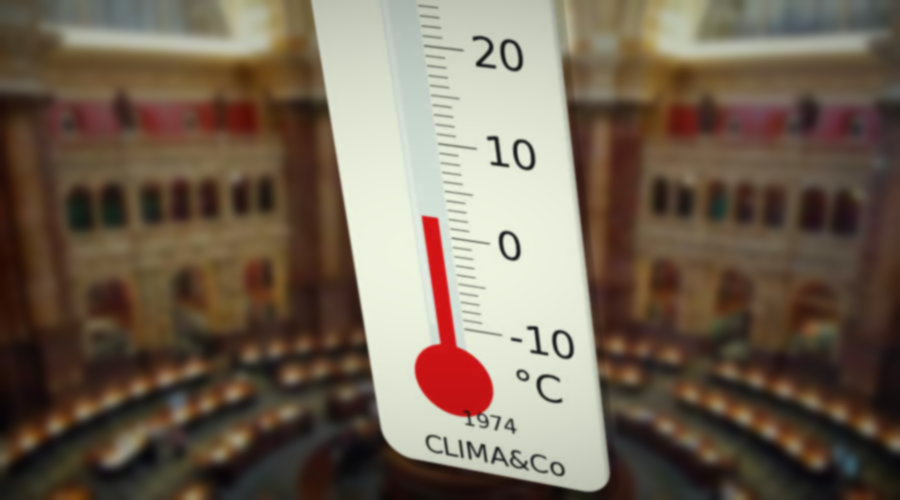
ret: 2
